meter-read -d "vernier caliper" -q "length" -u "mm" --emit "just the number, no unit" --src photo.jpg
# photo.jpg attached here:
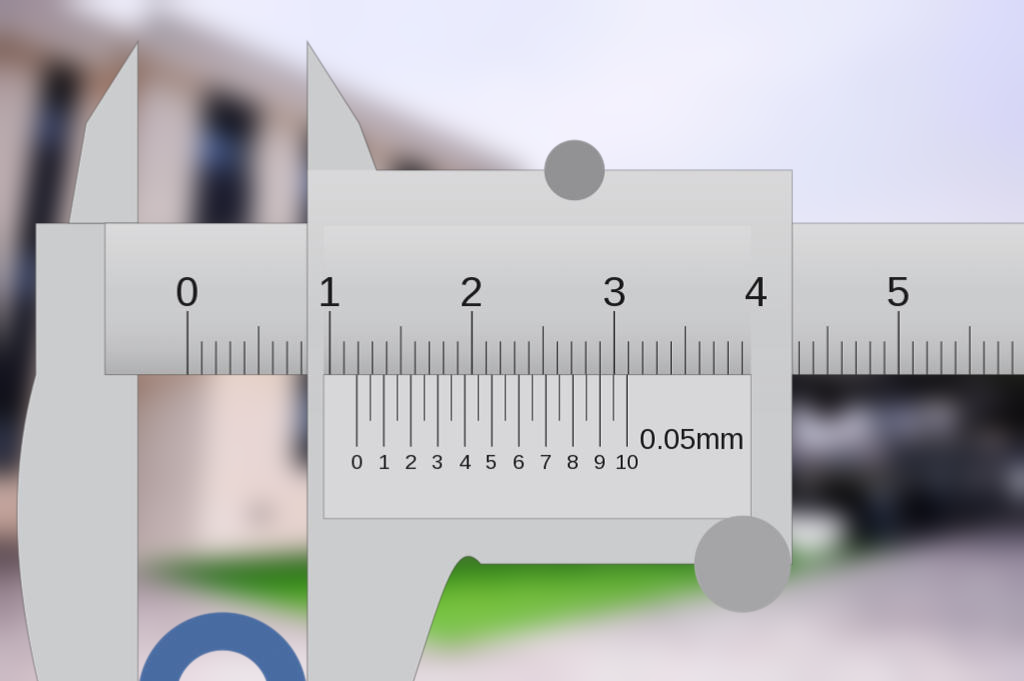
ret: 11.9
